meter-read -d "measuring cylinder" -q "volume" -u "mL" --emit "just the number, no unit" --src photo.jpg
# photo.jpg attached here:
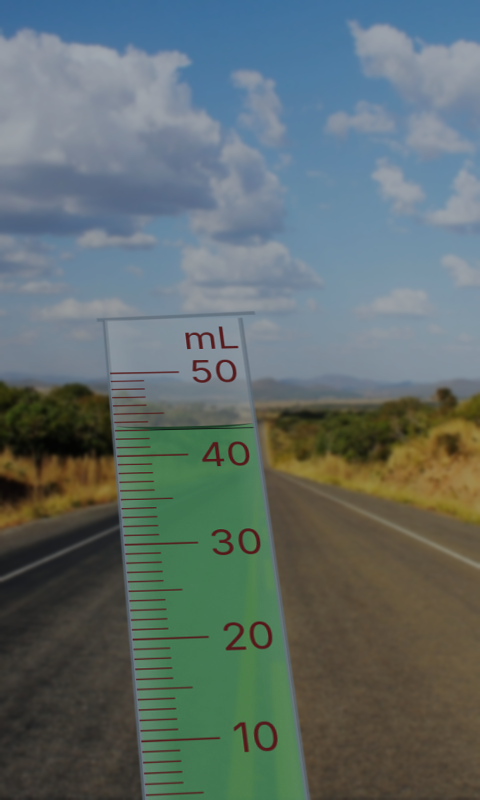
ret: 43
